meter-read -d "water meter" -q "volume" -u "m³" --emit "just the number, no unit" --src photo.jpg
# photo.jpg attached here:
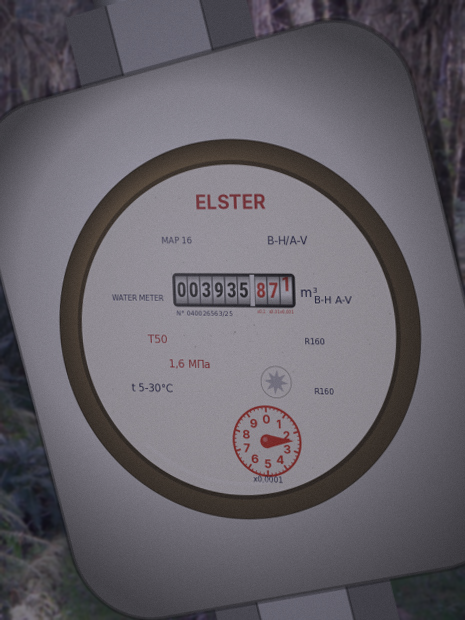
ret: 3935.8712
